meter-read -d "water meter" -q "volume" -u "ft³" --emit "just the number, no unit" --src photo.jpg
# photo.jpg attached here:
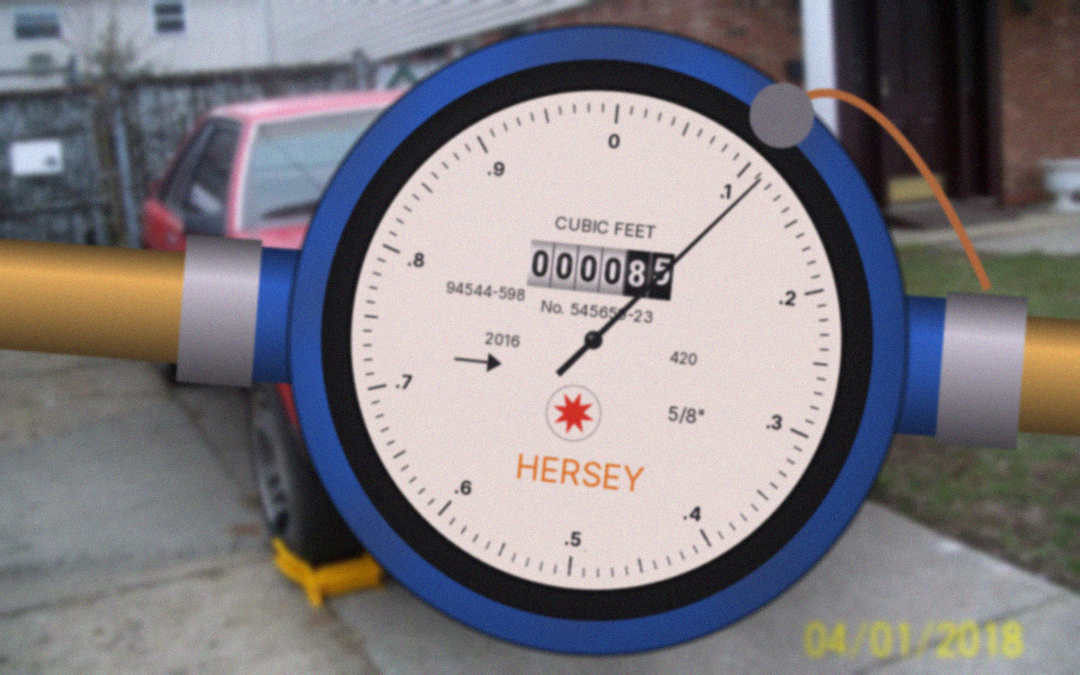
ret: 85.11
